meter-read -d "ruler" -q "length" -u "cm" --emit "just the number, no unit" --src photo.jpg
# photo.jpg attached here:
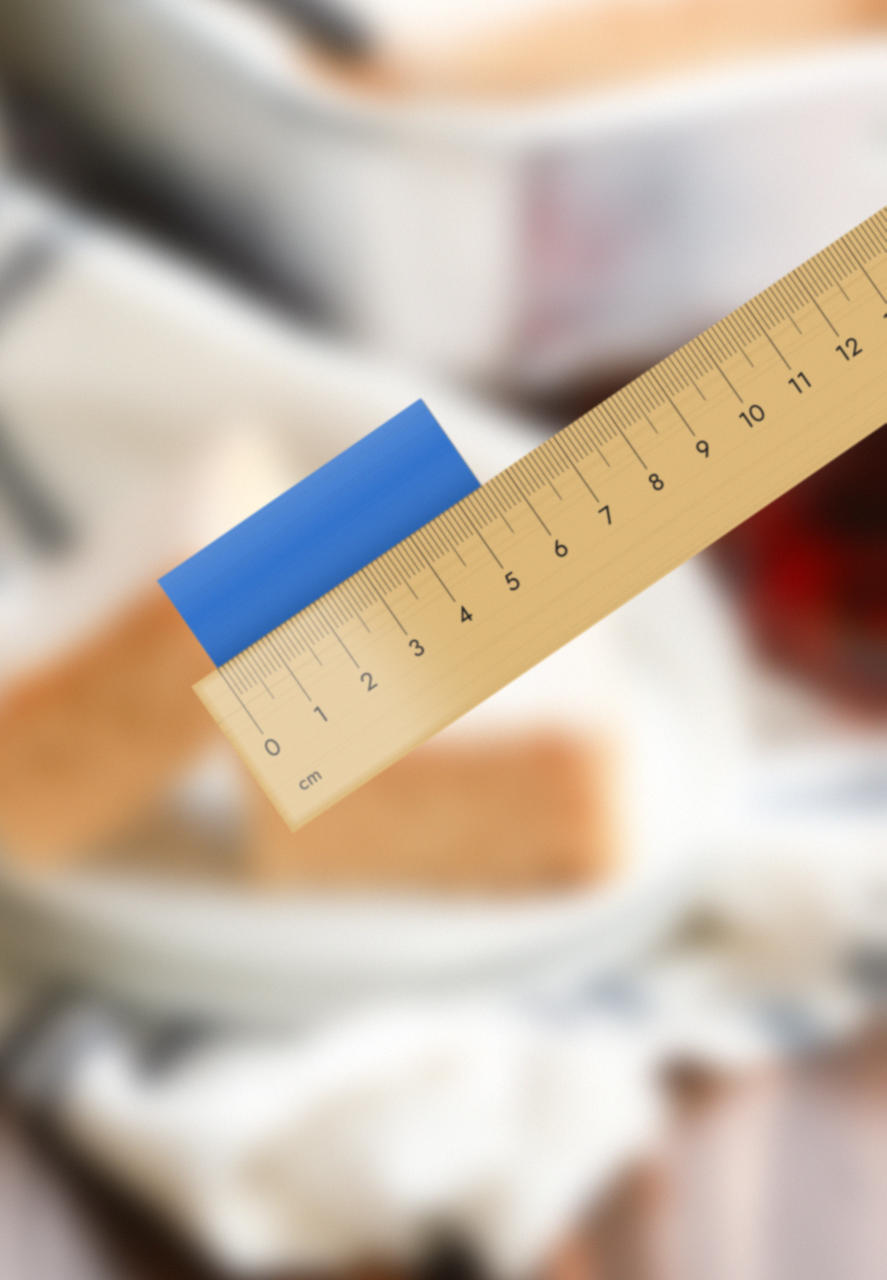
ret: 5.5
